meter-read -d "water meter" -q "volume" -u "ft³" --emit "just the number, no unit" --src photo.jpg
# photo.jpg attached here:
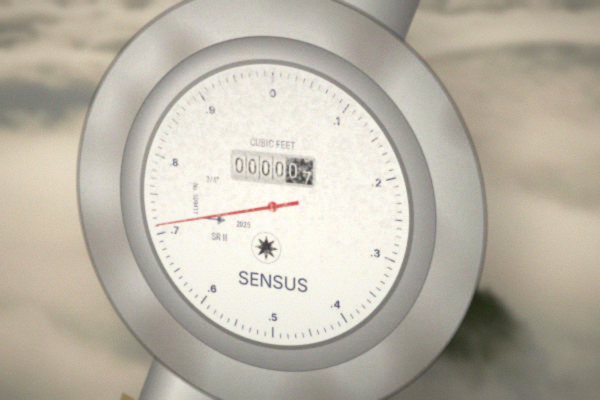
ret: 6.71
